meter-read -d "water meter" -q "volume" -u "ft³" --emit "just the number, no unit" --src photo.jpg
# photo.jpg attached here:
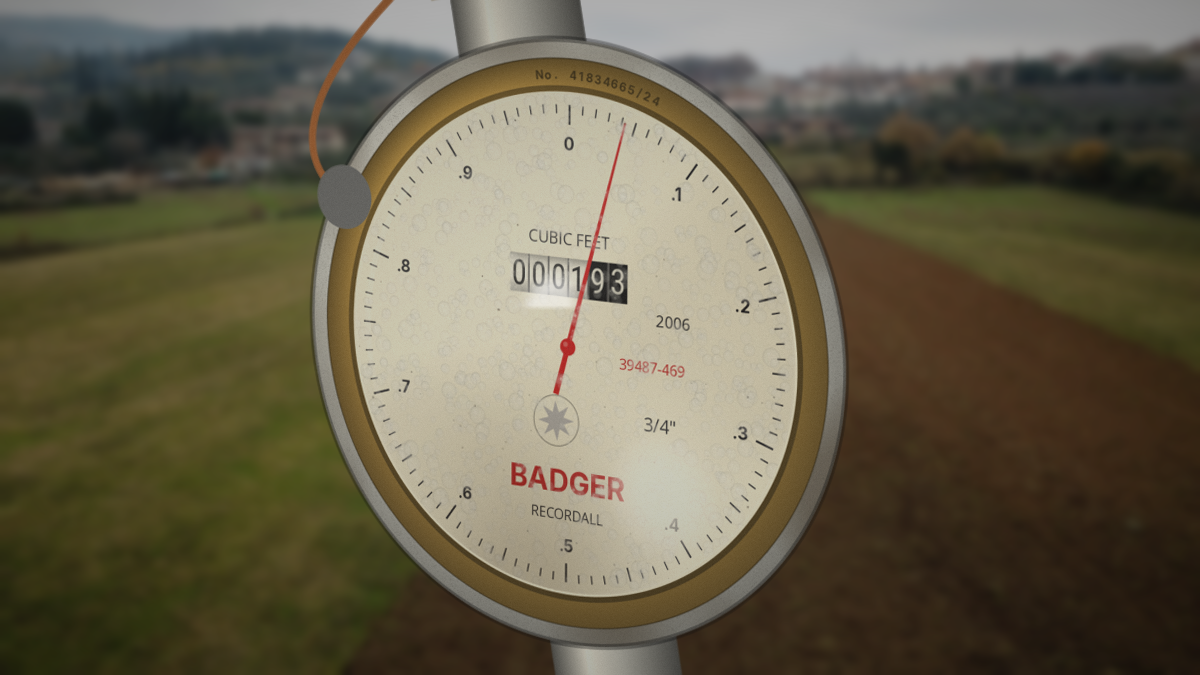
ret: 193.04
